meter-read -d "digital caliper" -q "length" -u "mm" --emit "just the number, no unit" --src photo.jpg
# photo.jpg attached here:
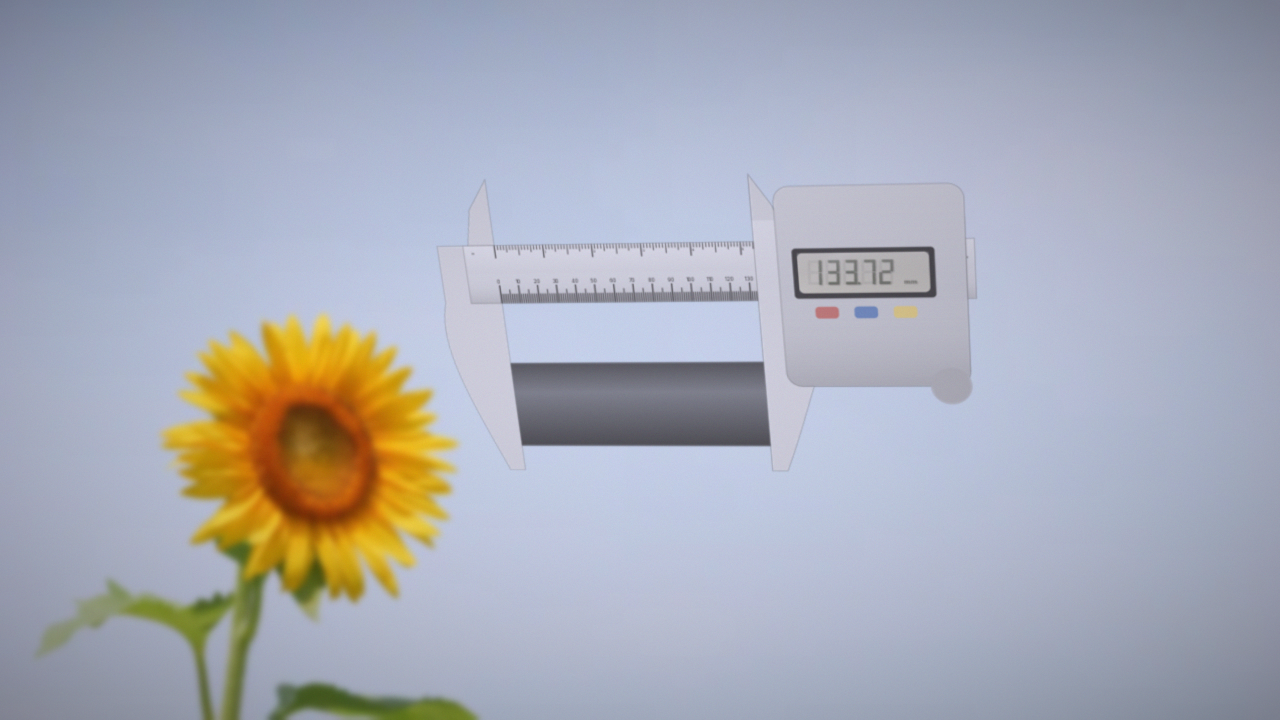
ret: 133.72
